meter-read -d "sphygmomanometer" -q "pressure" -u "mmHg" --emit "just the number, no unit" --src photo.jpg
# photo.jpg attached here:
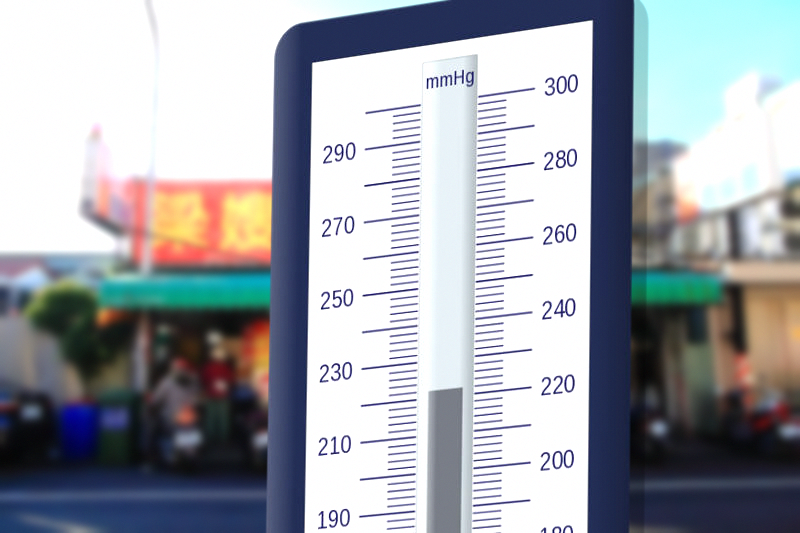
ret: 222
